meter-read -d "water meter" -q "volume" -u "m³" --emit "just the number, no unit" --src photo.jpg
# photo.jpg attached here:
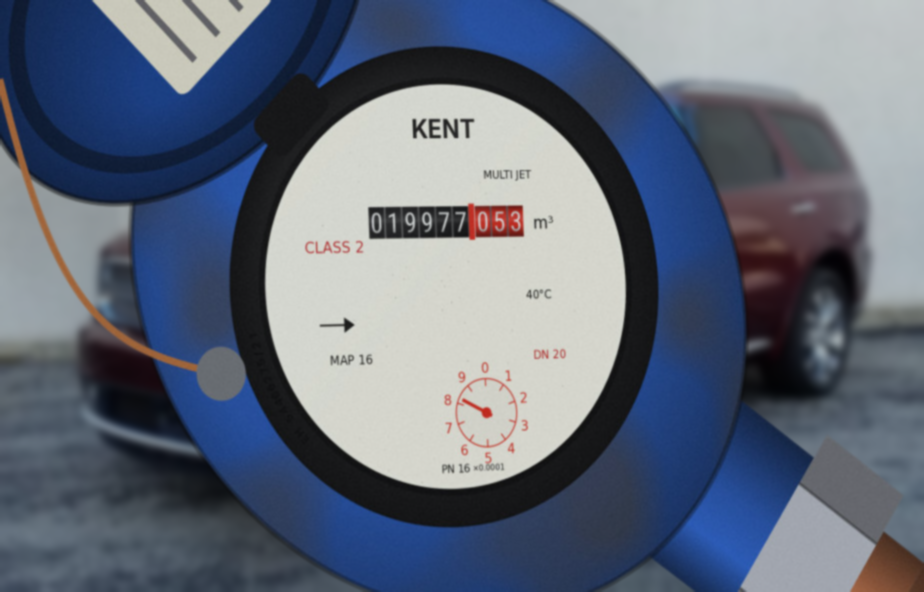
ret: 19977.0538
